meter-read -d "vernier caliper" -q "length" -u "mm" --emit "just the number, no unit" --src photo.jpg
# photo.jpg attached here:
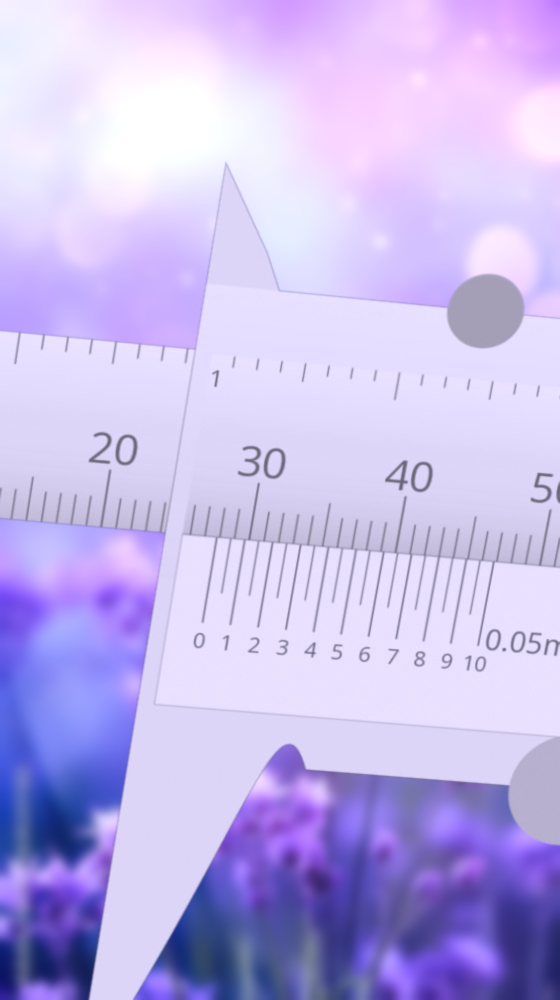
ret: 27.8
